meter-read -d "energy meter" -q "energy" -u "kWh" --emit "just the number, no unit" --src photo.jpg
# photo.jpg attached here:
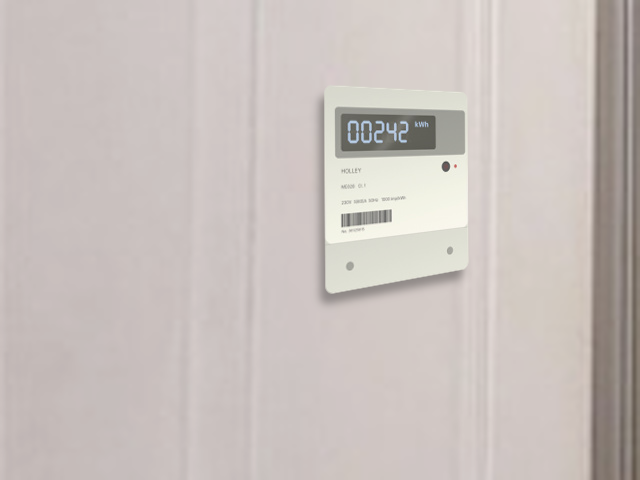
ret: 242
